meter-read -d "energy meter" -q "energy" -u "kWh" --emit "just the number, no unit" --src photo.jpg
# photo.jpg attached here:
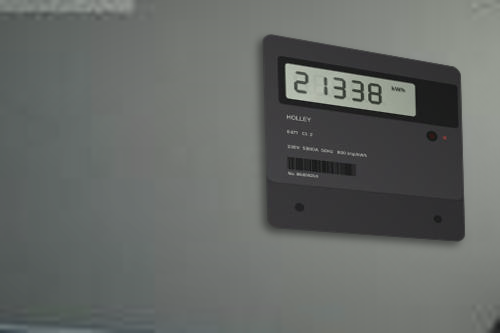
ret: 21338
